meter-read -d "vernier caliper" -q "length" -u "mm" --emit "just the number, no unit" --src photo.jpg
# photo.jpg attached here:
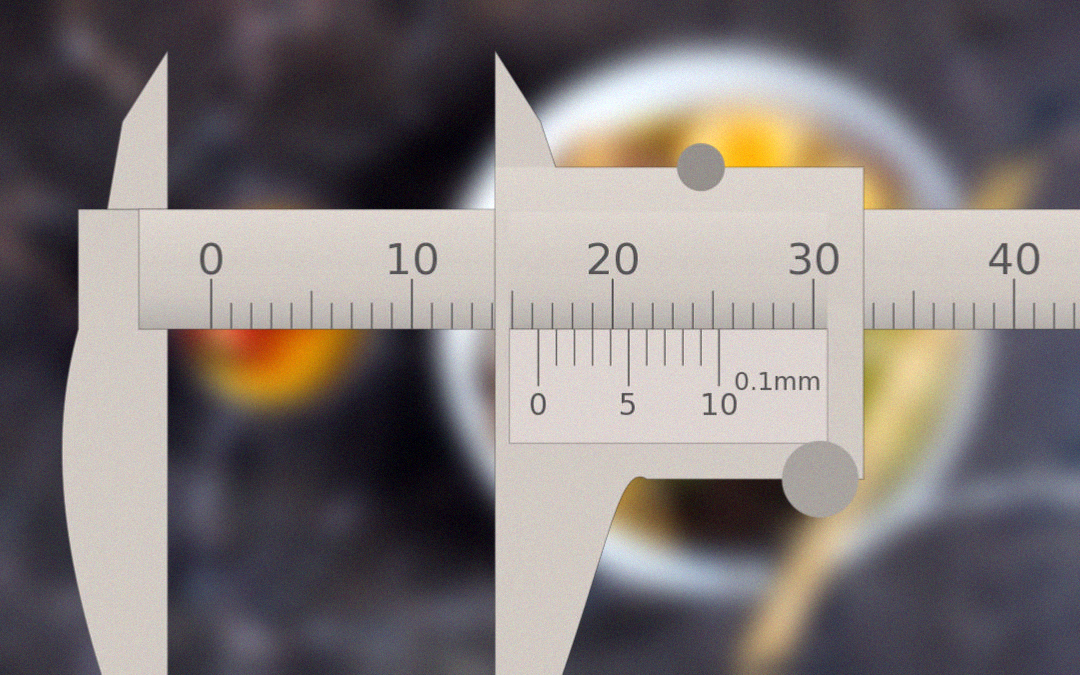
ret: 16.3
